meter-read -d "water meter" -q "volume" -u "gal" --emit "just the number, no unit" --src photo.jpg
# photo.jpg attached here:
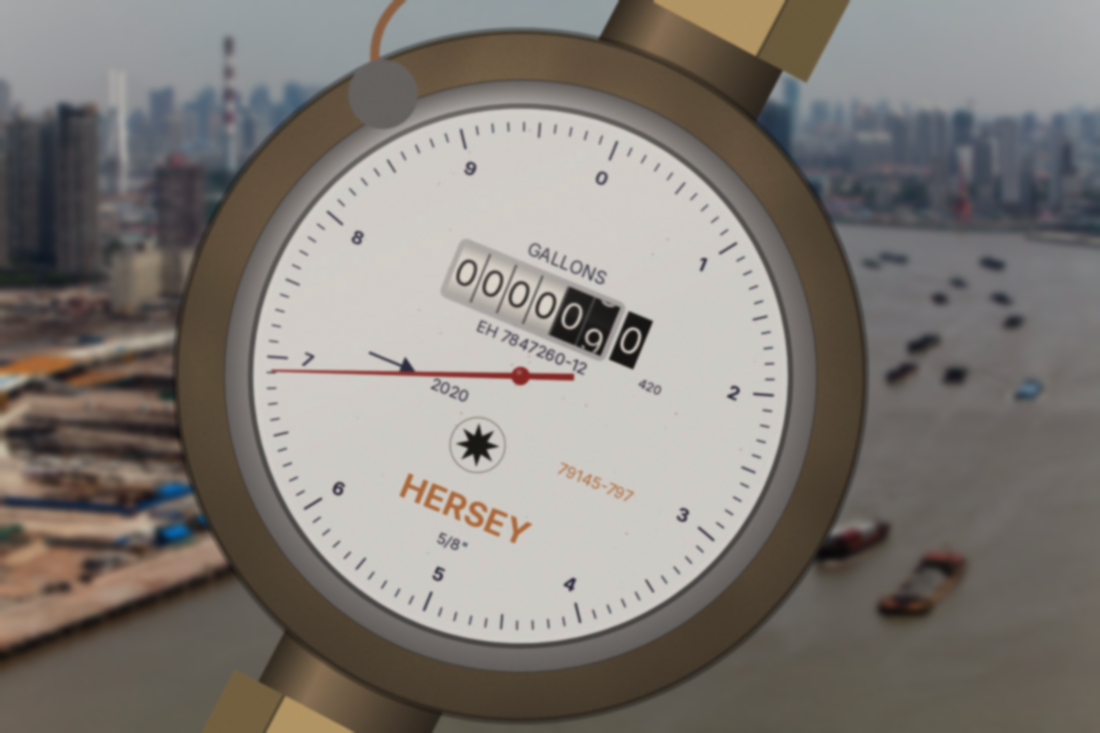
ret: 86.9
